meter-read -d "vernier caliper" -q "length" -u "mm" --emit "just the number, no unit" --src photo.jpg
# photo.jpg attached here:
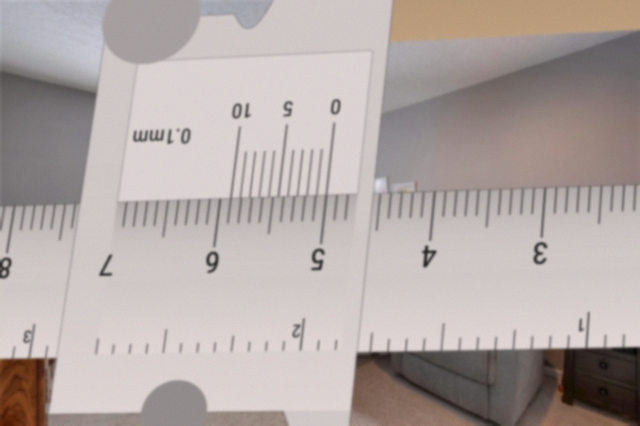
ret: 50.0
